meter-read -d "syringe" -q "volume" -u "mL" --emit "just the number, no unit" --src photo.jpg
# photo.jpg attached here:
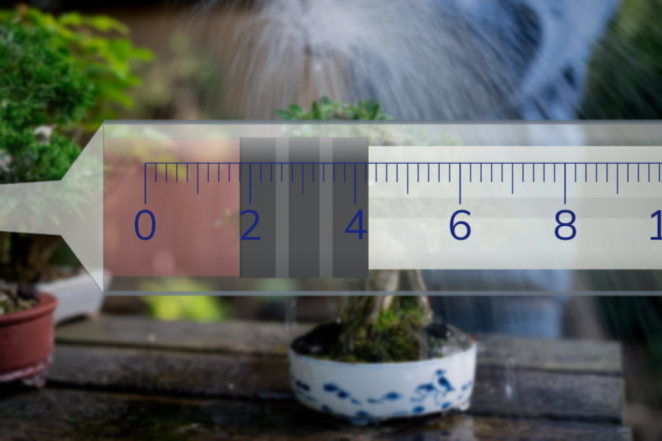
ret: 1.8
